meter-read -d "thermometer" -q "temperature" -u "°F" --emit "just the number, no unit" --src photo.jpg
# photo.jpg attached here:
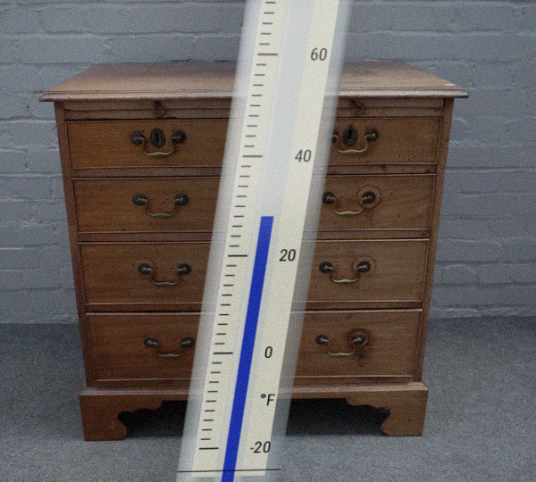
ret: 28
